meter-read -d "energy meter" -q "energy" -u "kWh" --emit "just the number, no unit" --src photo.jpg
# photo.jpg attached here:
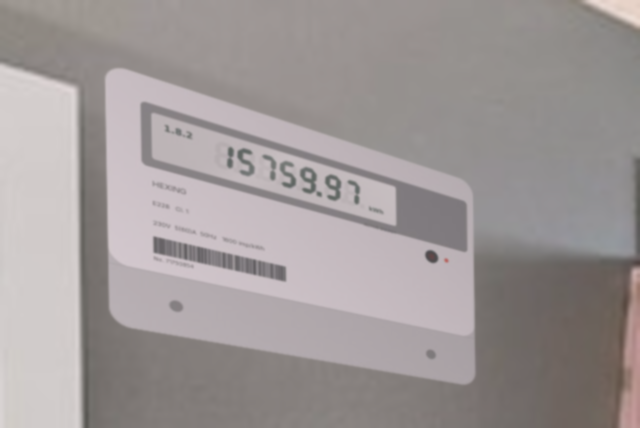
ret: 15759.97
